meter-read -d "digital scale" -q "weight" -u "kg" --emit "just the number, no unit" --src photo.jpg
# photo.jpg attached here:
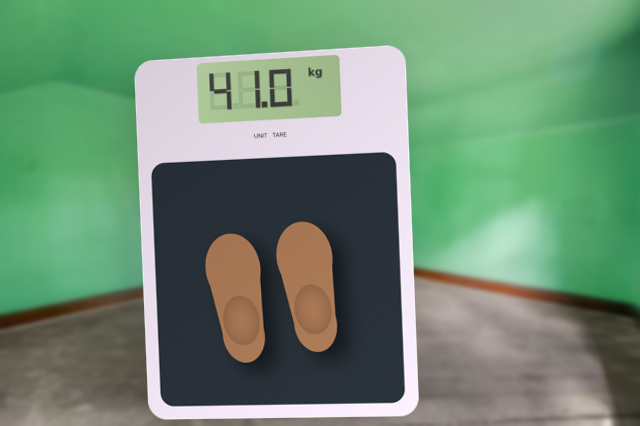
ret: 41.0
